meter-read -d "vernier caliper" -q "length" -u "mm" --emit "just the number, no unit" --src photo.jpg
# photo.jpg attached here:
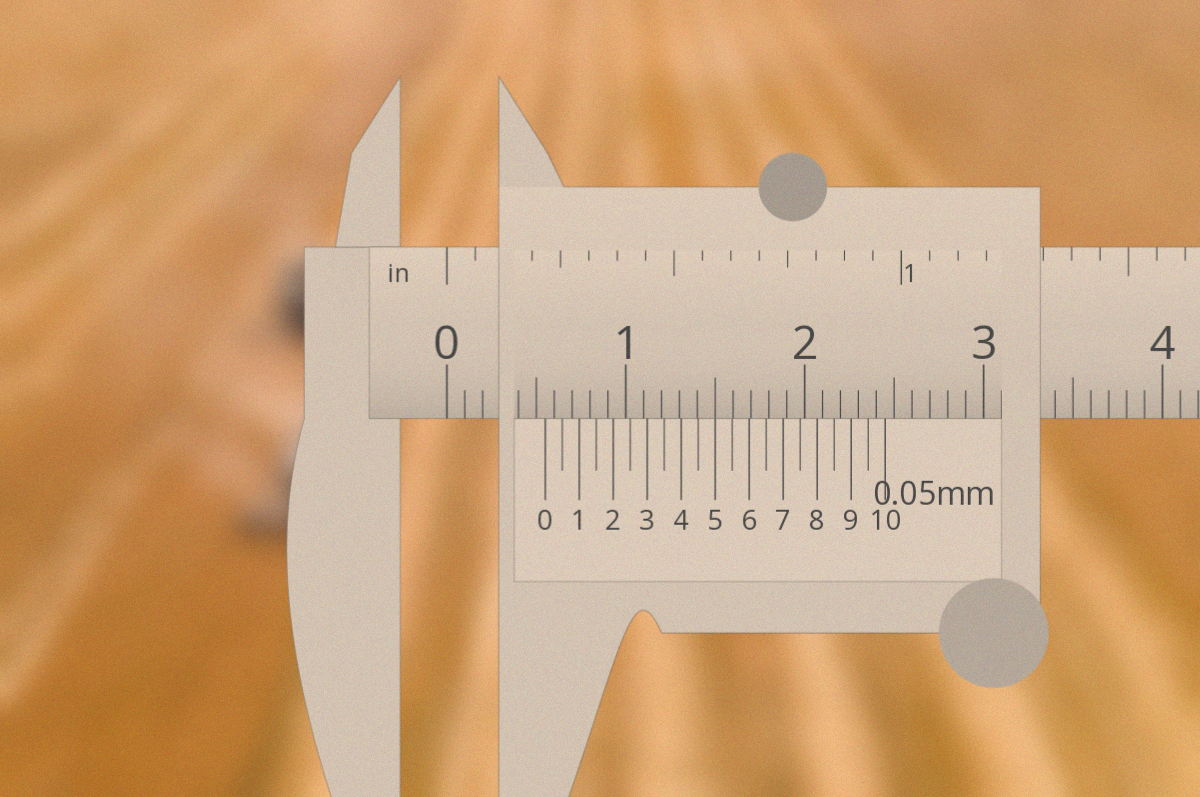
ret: 5.5
